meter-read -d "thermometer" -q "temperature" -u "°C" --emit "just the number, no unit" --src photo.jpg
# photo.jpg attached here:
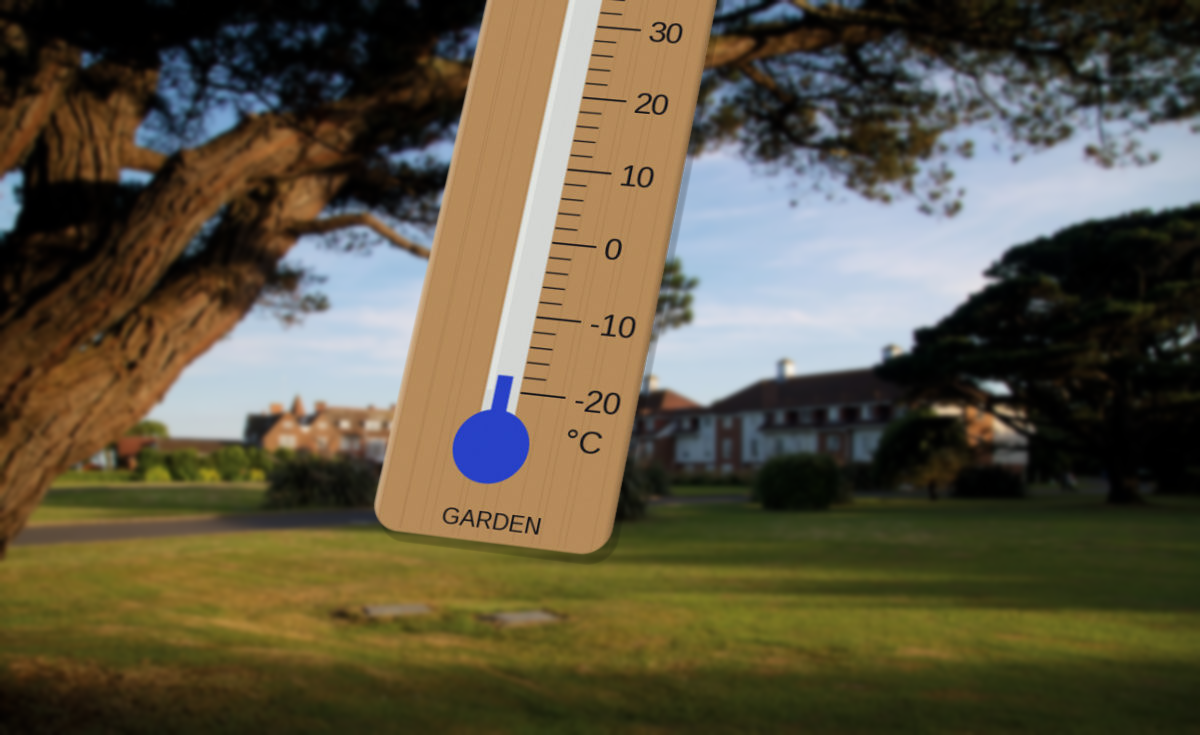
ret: -18
